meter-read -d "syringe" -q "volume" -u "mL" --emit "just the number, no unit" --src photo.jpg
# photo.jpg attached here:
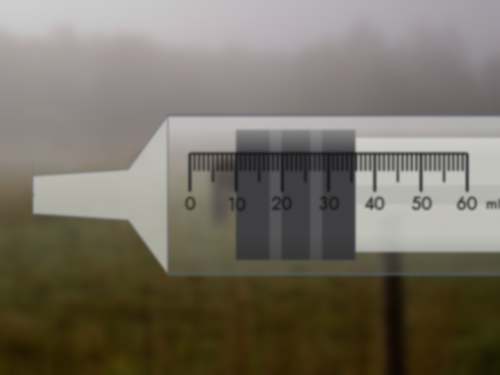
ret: 10
